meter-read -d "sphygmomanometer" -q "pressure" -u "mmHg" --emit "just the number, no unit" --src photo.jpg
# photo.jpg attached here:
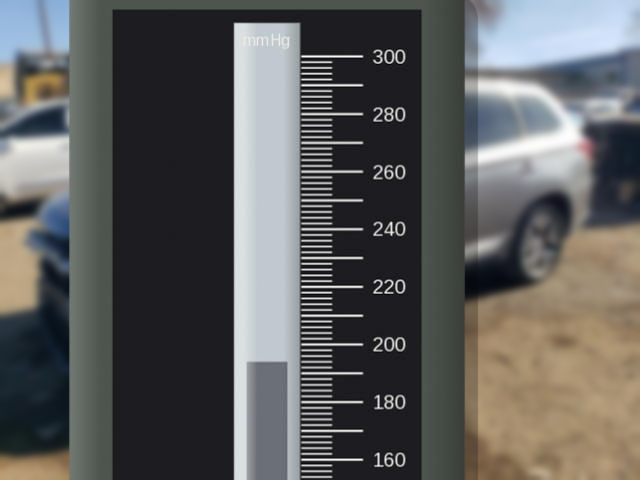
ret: 194
